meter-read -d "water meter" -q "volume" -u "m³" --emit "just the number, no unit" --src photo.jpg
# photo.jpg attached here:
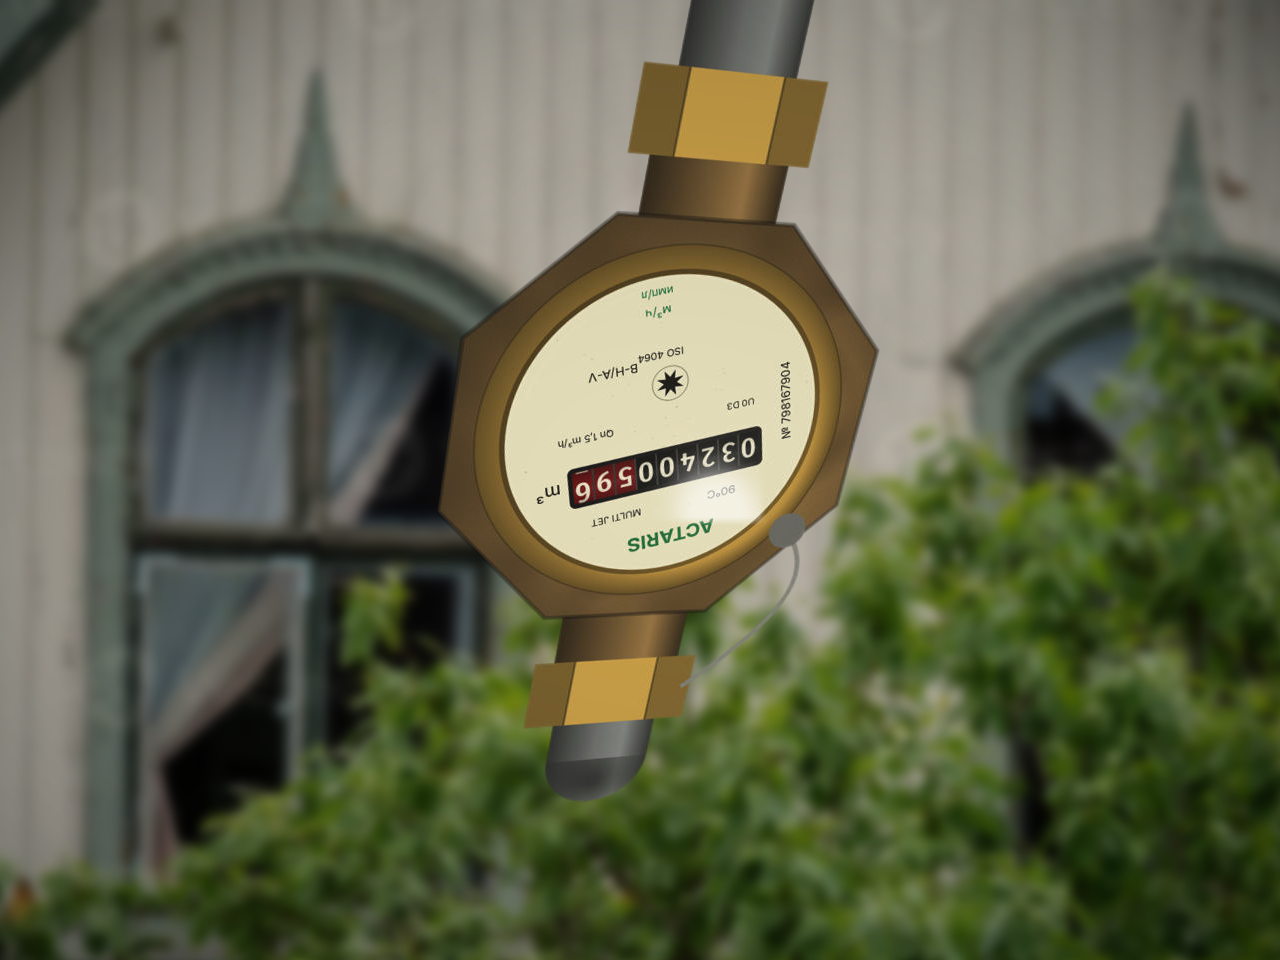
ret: 32400.596
